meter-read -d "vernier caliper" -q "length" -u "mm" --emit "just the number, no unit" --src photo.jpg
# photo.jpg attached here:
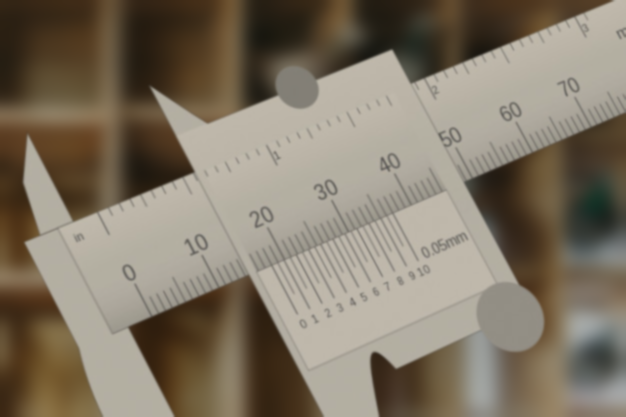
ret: 18.0
